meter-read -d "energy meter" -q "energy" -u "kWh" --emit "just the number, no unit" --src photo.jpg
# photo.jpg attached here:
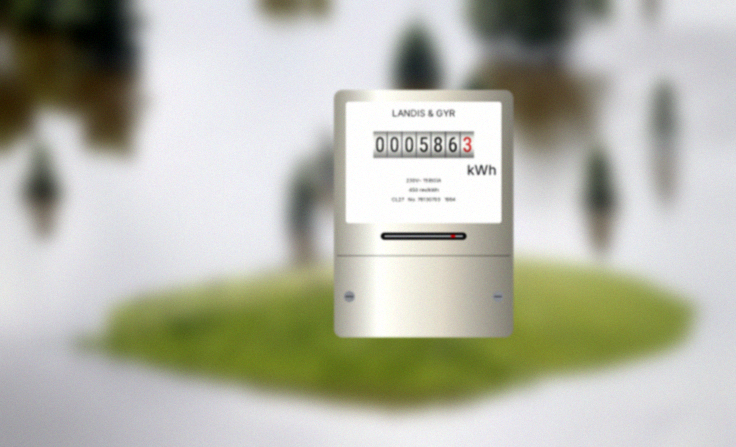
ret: 586.3
